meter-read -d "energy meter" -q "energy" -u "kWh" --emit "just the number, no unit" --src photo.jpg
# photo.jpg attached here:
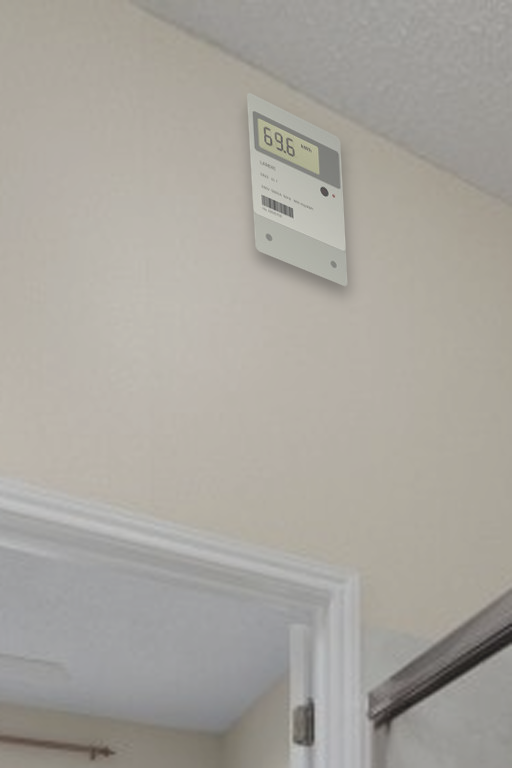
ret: 69.6
